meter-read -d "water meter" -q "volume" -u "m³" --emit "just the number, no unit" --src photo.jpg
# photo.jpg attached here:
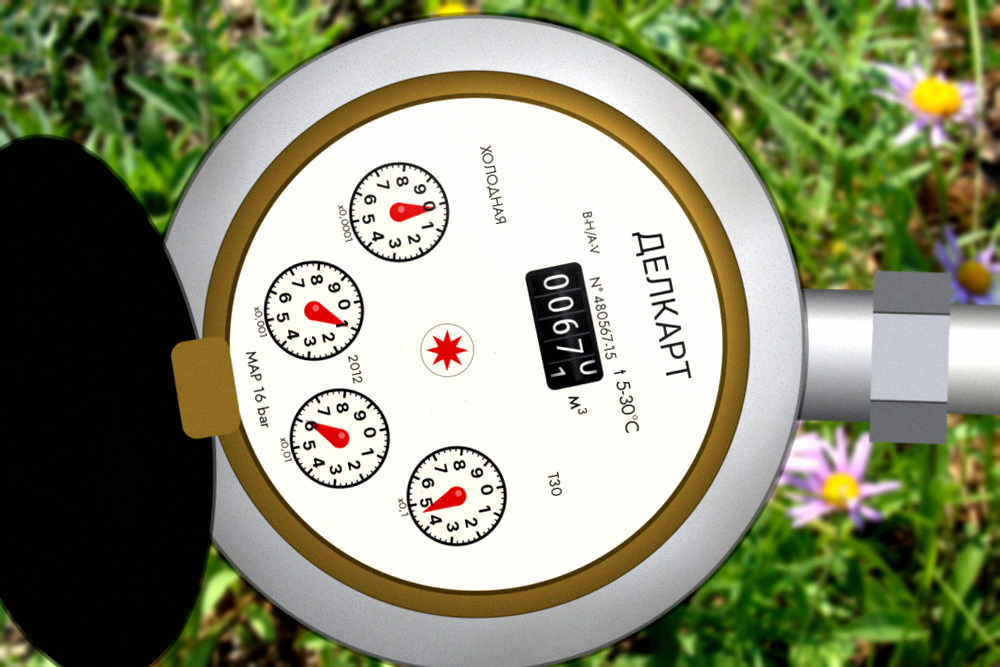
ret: 670.4610
